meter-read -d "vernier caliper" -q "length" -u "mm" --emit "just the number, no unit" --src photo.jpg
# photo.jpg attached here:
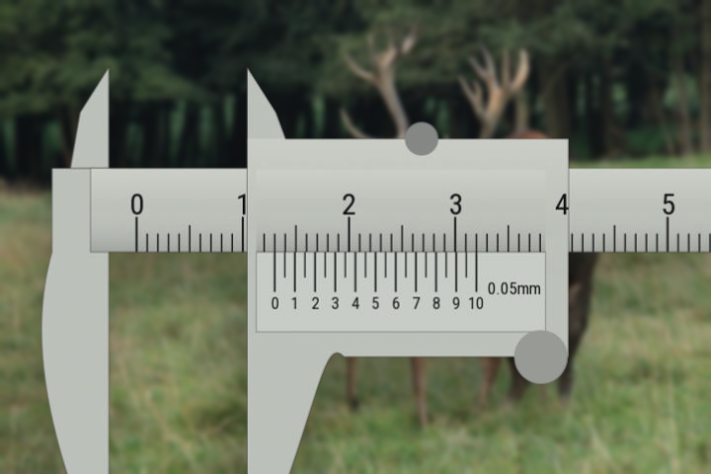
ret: 13.0
